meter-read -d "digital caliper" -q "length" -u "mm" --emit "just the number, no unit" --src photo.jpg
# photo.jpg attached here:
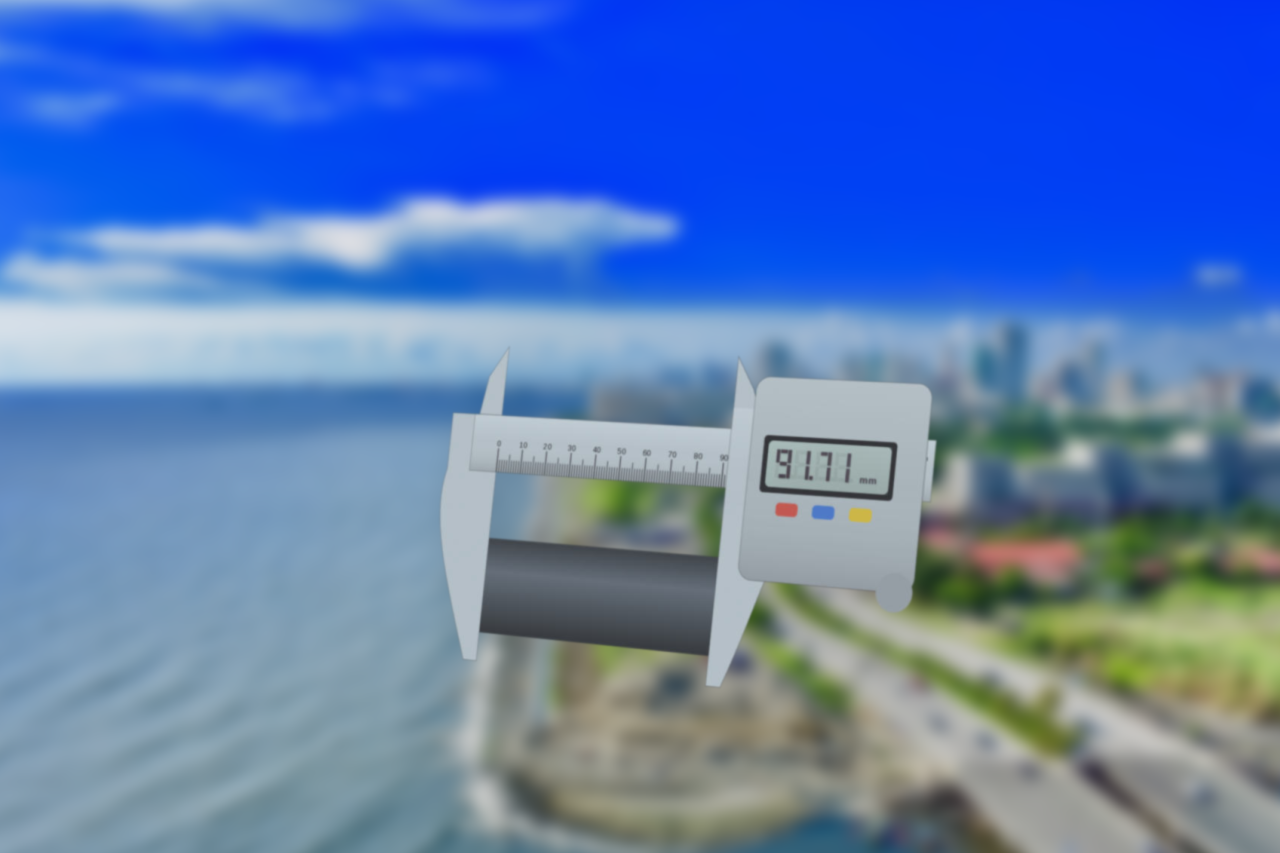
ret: 91.71
